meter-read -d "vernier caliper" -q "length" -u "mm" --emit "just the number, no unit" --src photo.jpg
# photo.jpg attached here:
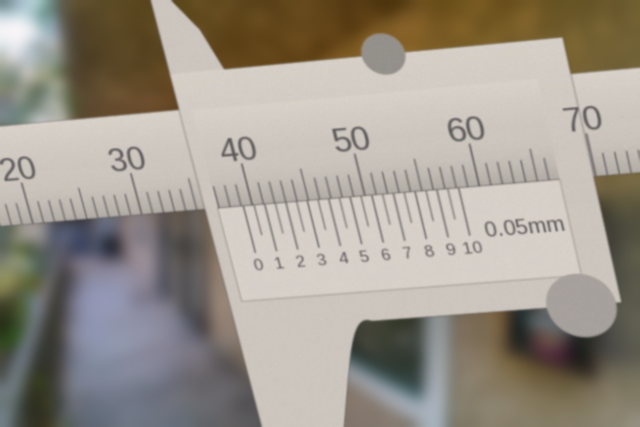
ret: 39.2
